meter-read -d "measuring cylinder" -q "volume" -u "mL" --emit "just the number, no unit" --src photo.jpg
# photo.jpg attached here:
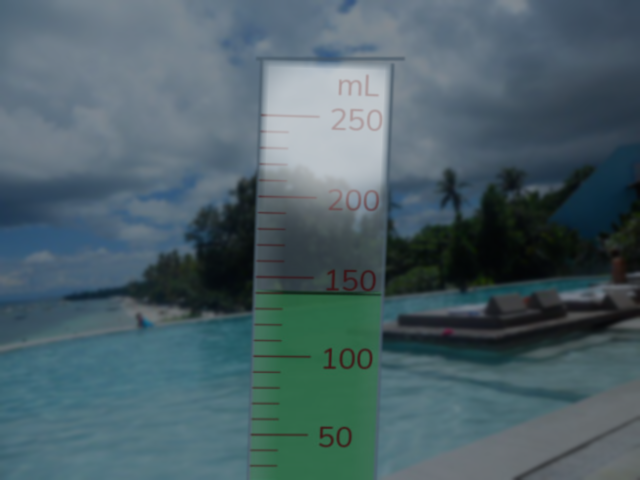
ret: 140
